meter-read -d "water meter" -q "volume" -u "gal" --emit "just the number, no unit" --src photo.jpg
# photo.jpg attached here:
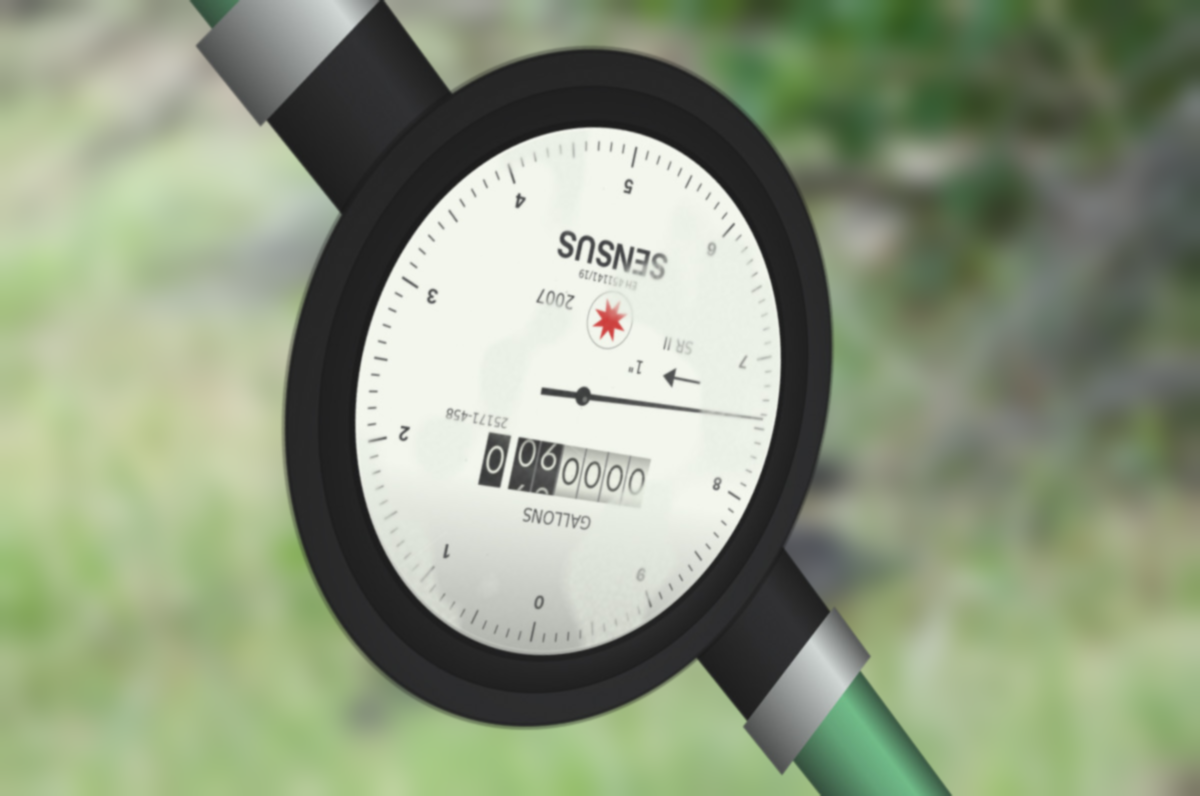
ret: 897.4
